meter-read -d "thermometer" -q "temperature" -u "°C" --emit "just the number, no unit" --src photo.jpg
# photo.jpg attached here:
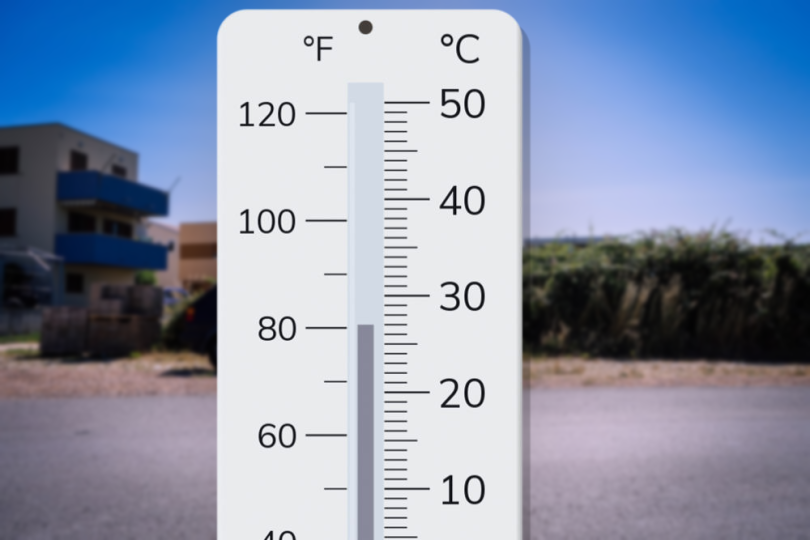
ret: 27
